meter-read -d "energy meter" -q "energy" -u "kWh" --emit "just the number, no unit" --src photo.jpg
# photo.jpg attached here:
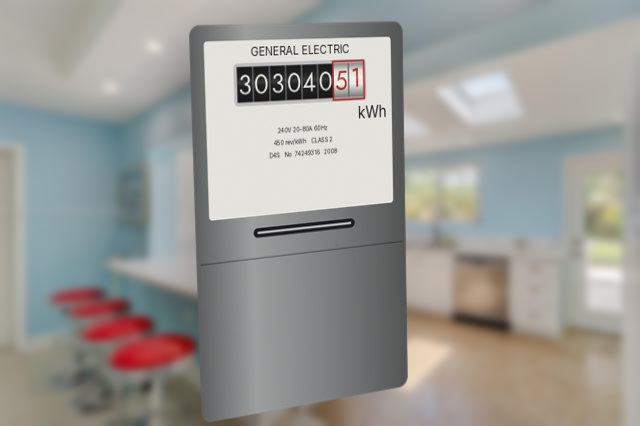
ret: 303040.51
